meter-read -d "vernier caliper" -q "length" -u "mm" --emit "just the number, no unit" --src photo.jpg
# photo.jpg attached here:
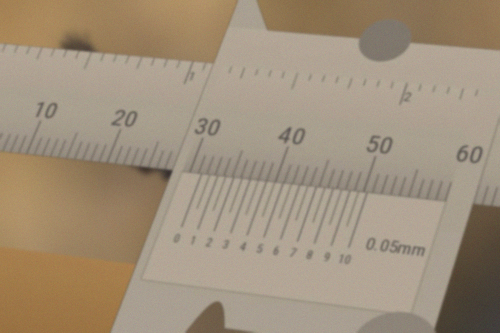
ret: 31.4
